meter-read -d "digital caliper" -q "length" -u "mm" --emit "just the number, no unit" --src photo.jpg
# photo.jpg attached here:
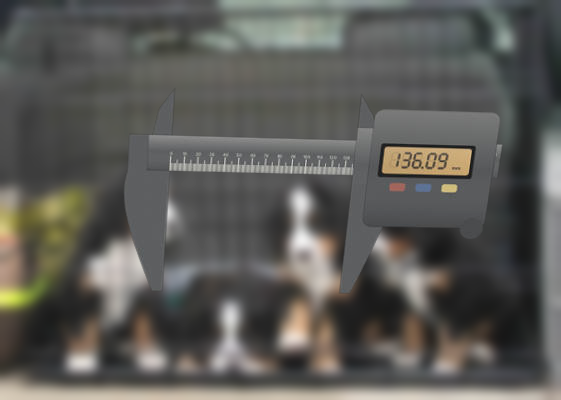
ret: 136.09
